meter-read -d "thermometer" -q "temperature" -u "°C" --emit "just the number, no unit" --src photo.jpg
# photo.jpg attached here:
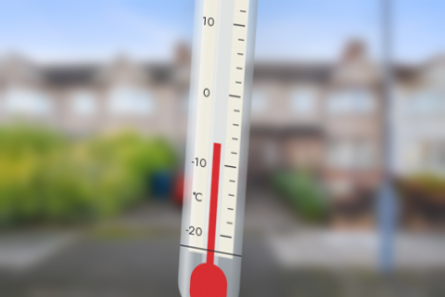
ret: -7
